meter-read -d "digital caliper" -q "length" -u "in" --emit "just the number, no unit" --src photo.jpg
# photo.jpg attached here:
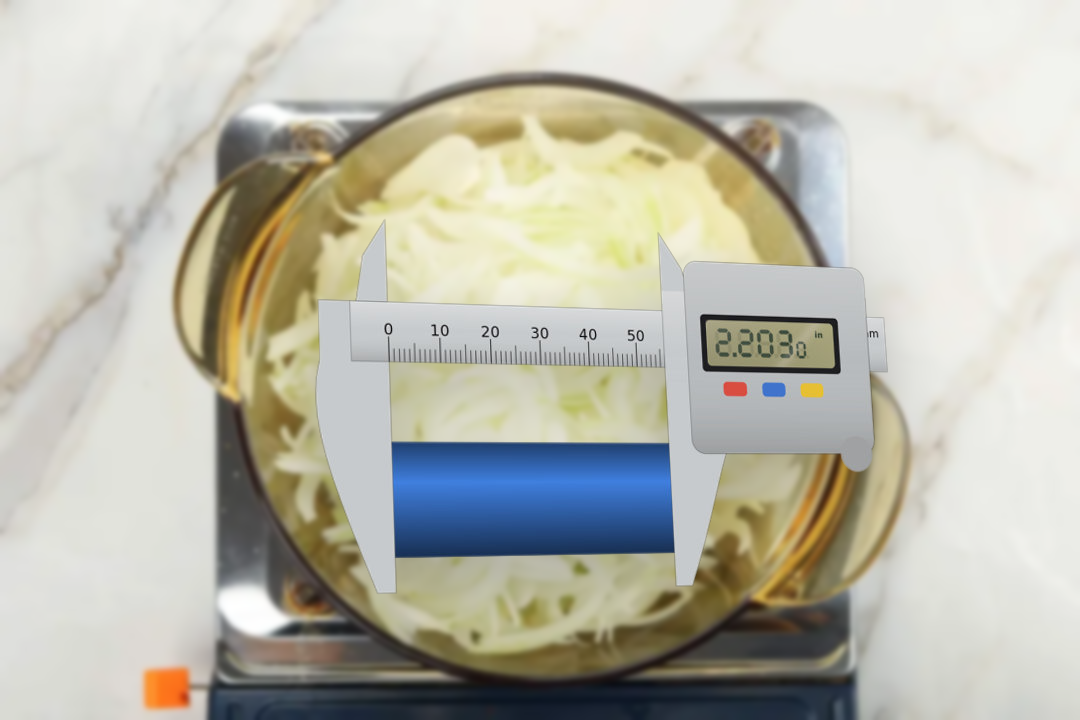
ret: 2.2030
